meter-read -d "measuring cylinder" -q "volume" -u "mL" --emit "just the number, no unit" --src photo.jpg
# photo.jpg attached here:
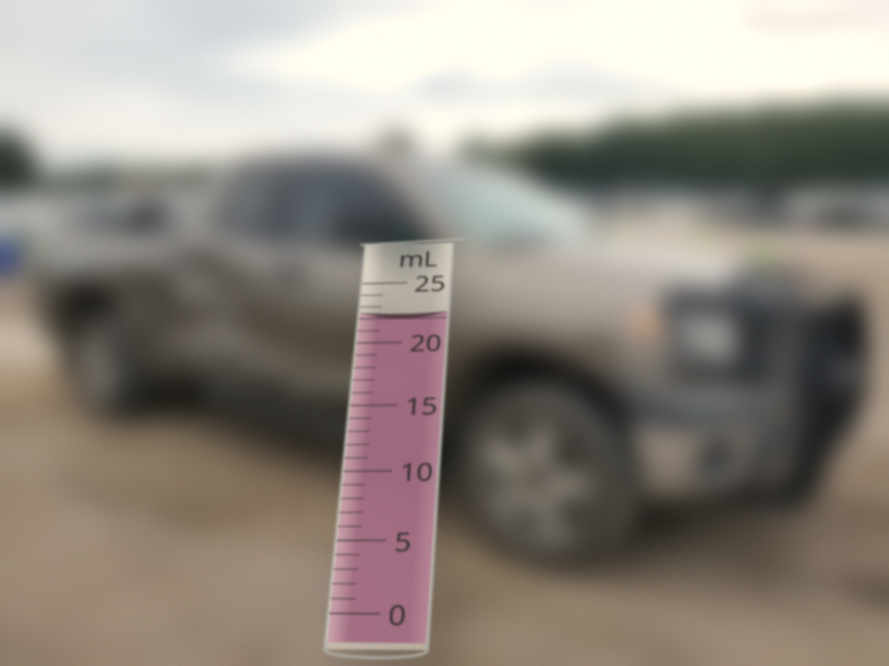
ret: 22
